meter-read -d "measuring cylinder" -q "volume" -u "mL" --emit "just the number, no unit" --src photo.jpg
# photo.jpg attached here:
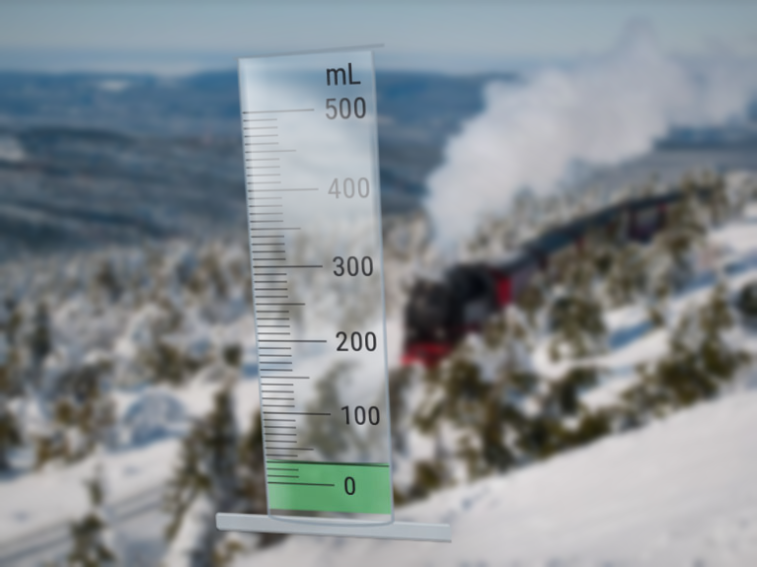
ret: 30
